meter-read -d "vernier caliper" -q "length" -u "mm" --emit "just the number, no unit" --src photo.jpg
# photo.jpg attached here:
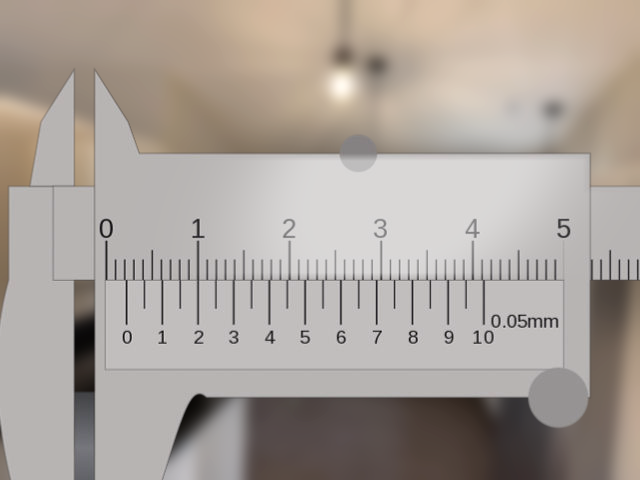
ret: 2.2
